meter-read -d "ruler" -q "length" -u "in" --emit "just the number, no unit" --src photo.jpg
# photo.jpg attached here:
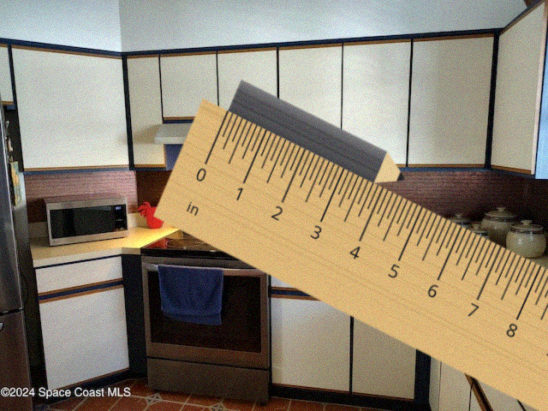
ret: 4.375
